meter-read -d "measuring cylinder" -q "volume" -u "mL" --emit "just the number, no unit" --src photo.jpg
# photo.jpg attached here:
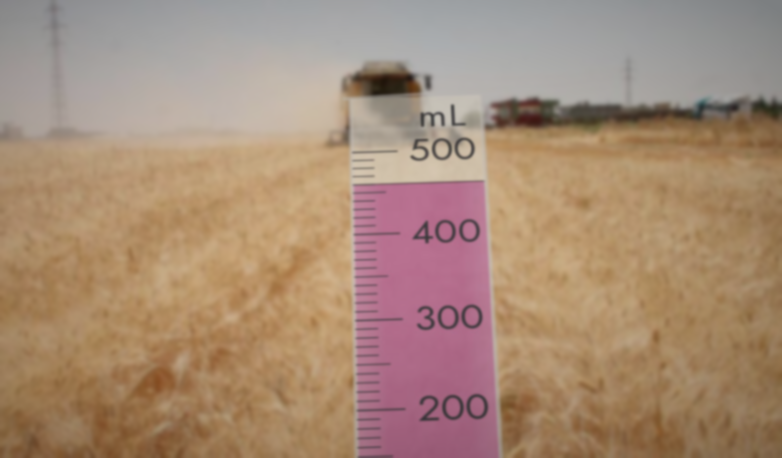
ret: 460
